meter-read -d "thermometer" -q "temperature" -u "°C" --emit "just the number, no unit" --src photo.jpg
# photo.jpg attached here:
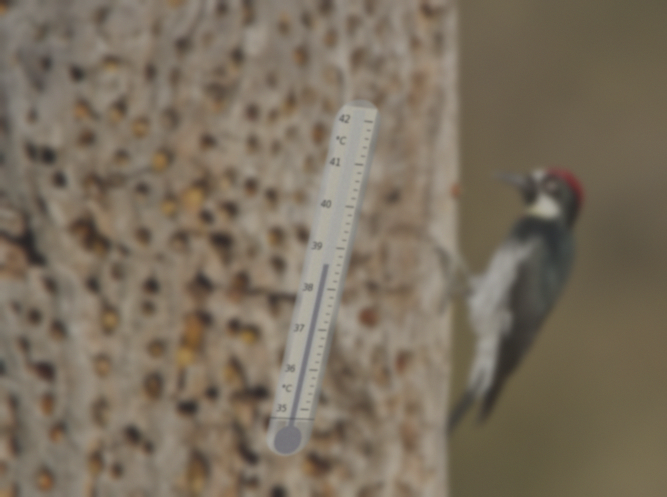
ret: 38.6
